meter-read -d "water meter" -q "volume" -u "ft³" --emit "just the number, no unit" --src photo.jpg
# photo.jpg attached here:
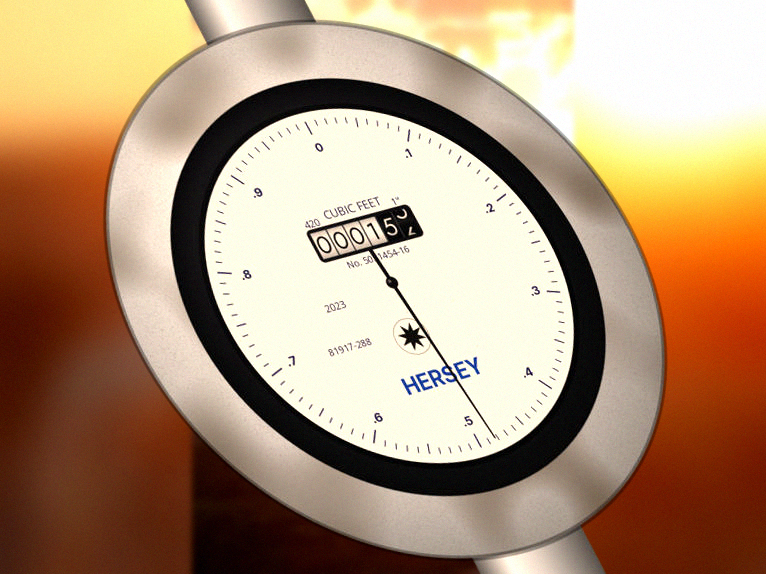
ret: 155.48
